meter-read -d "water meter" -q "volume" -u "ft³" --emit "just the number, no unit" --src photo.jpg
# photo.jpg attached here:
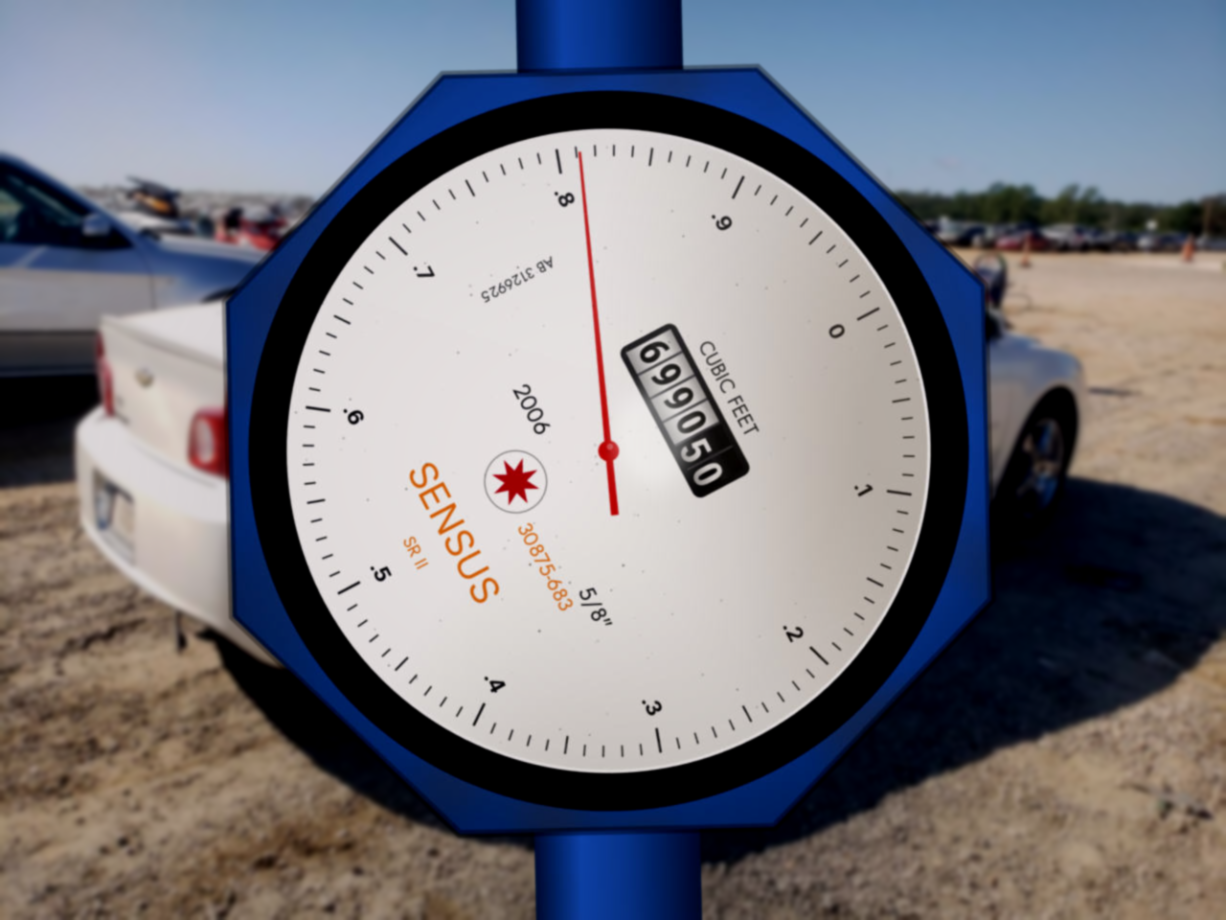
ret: 699049.81
